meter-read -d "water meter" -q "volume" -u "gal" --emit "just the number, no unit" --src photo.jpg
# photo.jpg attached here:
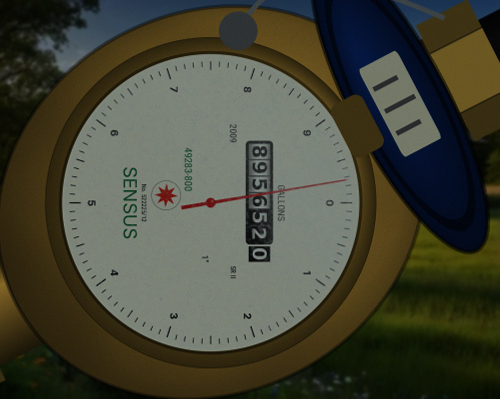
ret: 8956519.7
